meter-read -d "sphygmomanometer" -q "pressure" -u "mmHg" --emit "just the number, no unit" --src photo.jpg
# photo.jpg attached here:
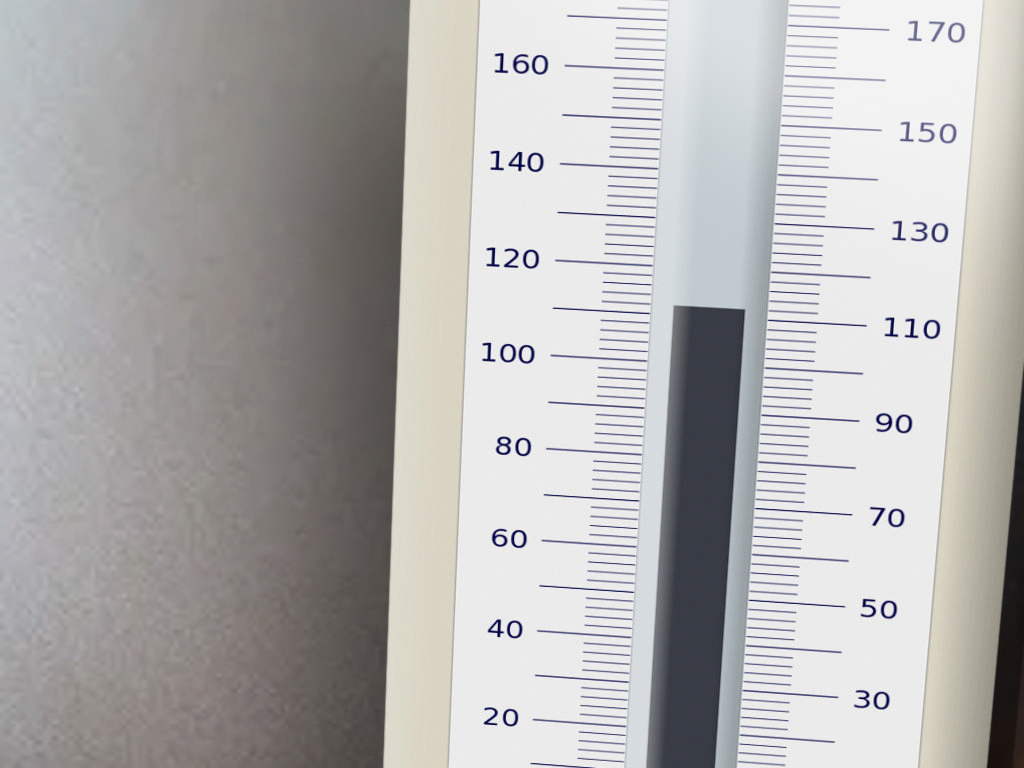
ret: 112
